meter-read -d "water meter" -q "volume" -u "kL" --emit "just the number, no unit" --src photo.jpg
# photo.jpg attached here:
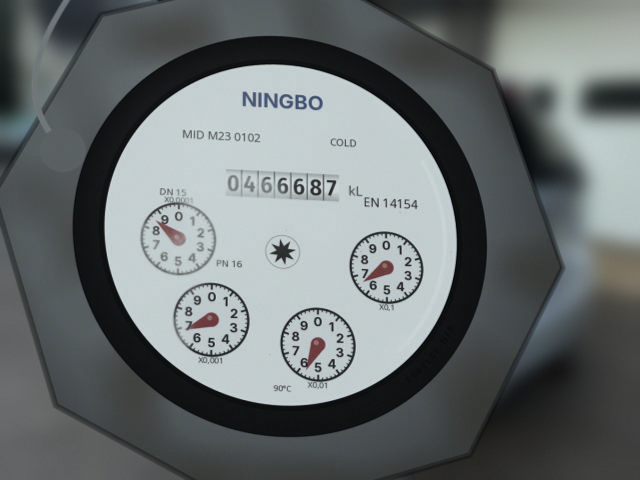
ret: 466687.6568
